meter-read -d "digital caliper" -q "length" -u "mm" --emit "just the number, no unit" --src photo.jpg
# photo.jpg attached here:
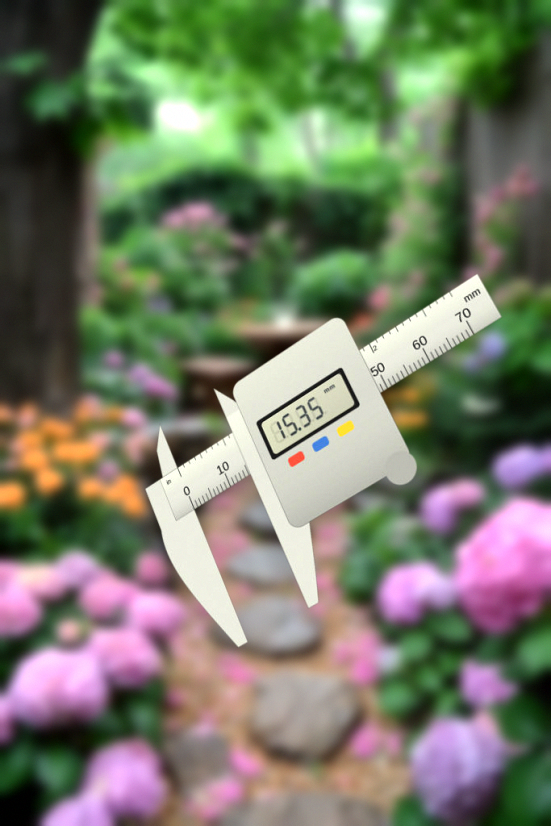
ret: 15.35
